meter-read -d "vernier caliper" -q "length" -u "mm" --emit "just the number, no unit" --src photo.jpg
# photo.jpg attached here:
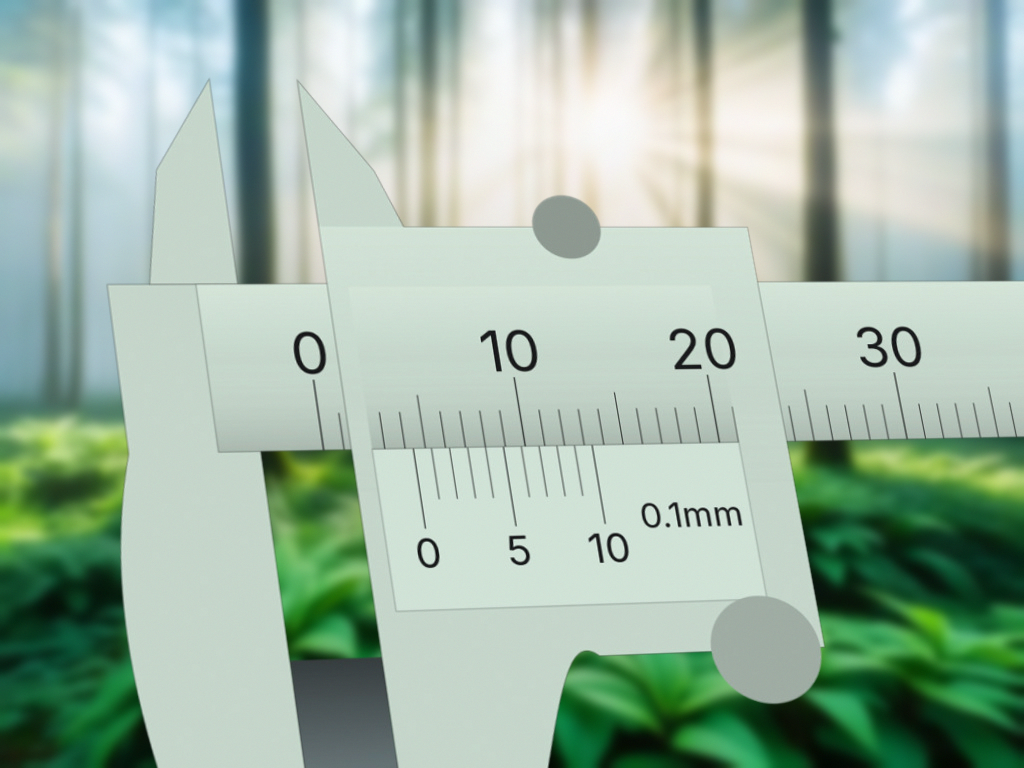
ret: 4.4
